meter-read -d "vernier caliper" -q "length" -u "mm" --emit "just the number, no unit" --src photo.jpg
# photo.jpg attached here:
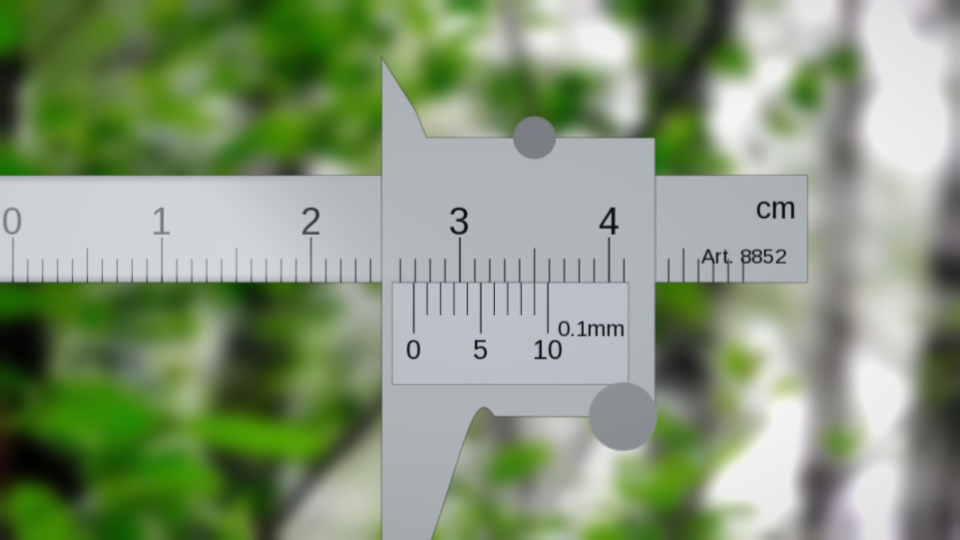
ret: 26.9
